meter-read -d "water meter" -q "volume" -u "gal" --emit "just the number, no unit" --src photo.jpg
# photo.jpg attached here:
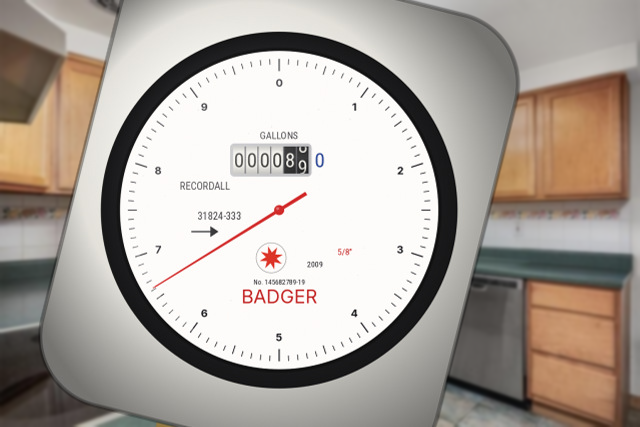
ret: 886.6
